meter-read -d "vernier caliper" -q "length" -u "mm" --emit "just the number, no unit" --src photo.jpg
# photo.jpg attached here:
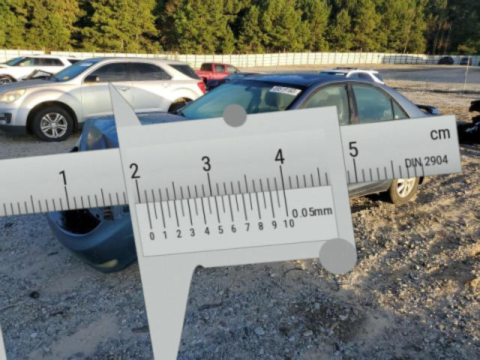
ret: 21.0
